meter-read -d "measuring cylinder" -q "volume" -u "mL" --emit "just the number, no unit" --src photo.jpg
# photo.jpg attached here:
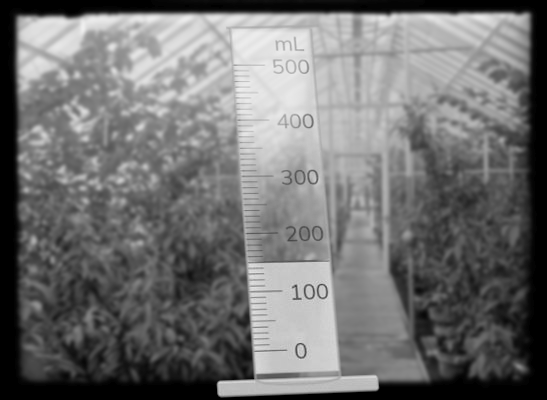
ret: 150
